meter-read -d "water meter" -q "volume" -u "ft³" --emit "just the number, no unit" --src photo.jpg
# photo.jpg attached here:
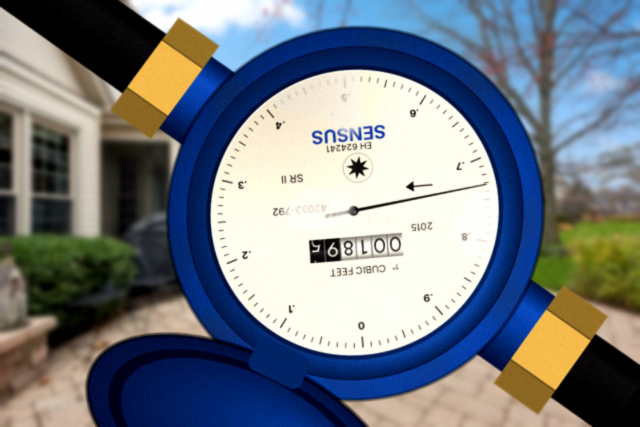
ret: 1894.73
